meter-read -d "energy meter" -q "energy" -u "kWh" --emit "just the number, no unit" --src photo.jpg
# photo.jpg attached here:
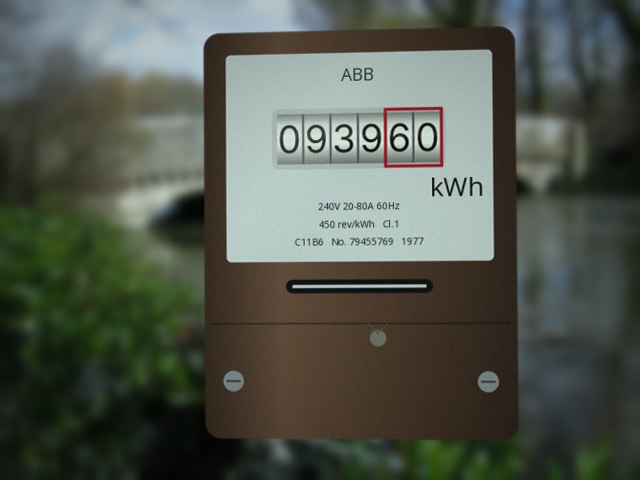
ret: 939.60
